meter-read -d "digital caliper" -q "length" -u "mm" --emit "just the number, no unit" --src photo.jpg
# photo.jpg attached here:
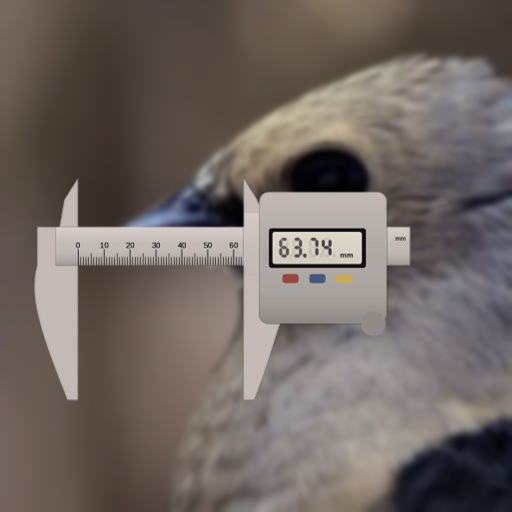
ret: 63.74
